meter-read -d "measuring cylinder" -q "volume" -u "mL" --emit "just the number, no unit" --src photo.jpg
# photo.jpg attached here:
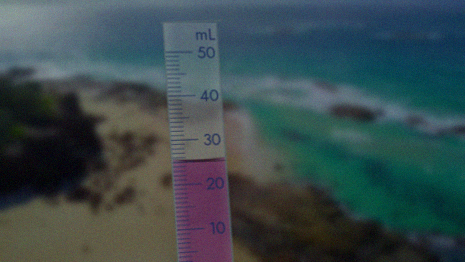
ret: 25
